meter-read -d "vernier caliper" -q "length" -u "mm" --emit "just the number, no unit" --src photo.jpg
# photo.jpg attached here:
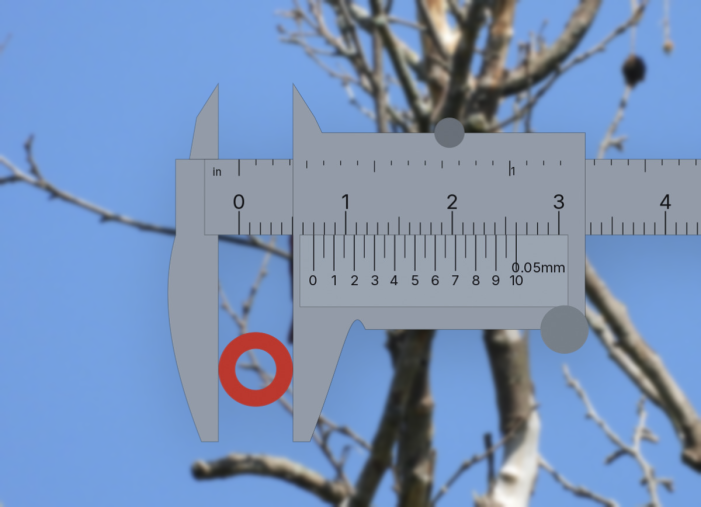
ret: 7.0
